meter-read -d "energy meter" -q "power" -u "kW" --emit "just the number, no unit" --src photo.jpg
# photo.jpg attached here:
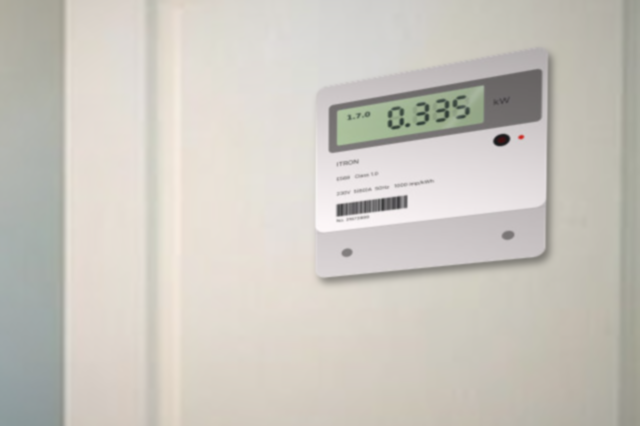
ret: 0.335
